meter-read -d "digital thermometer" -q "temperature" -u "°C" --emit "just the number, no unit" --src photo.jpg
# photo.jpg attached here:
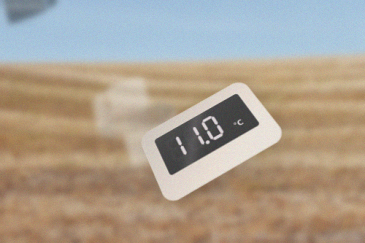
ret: 11.0
